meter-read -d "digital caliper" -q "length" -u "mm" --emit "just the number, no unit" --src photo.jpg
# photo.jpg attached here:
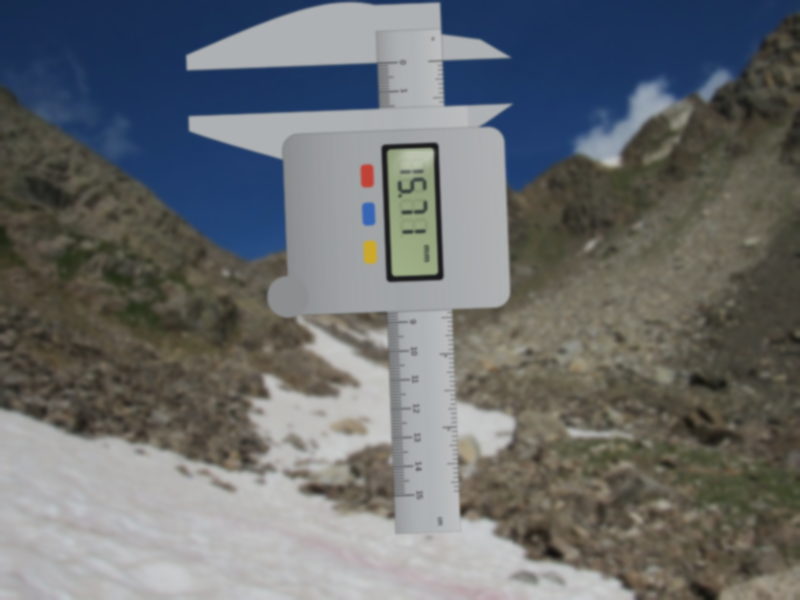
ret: 15.71
